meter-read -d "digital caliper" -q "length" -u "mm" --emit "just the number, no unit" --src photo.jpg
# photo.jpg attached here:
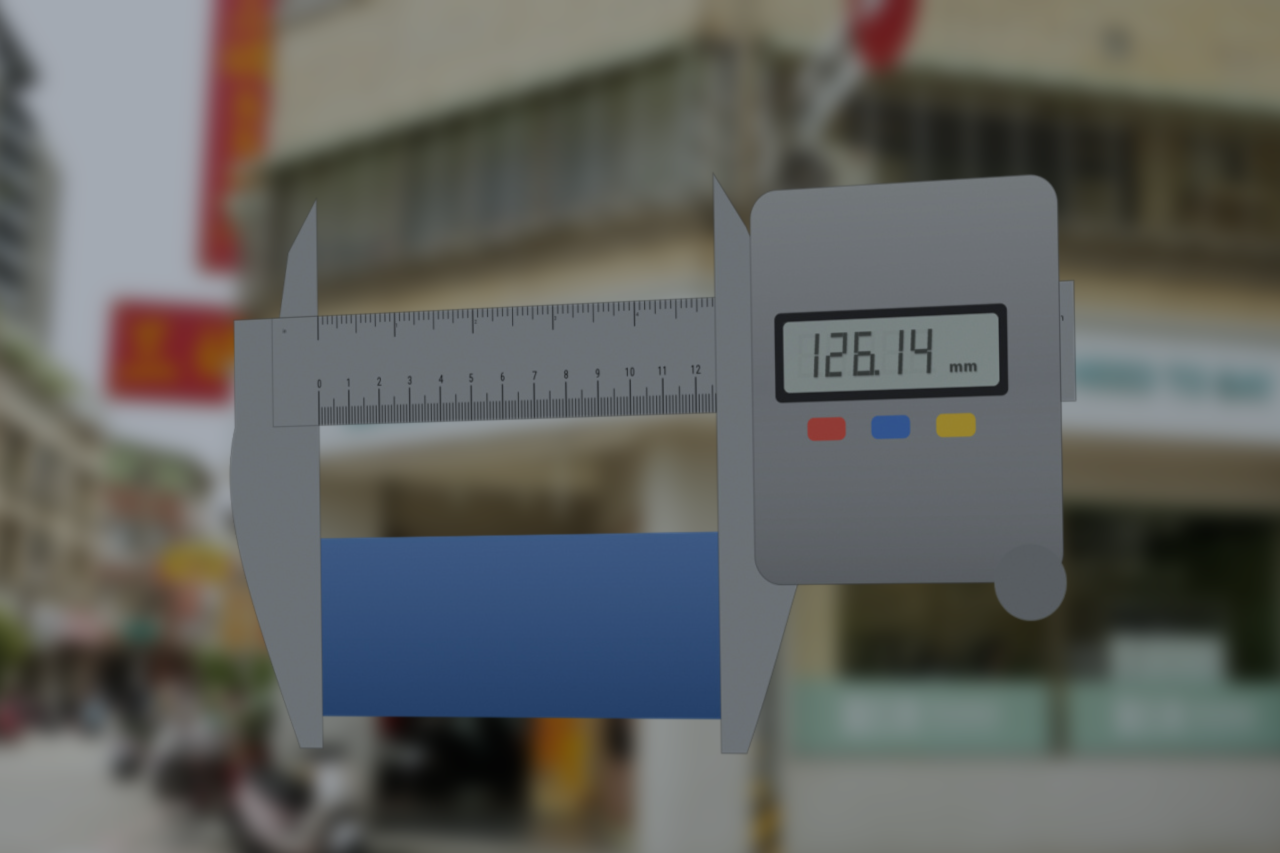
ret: 126.14
